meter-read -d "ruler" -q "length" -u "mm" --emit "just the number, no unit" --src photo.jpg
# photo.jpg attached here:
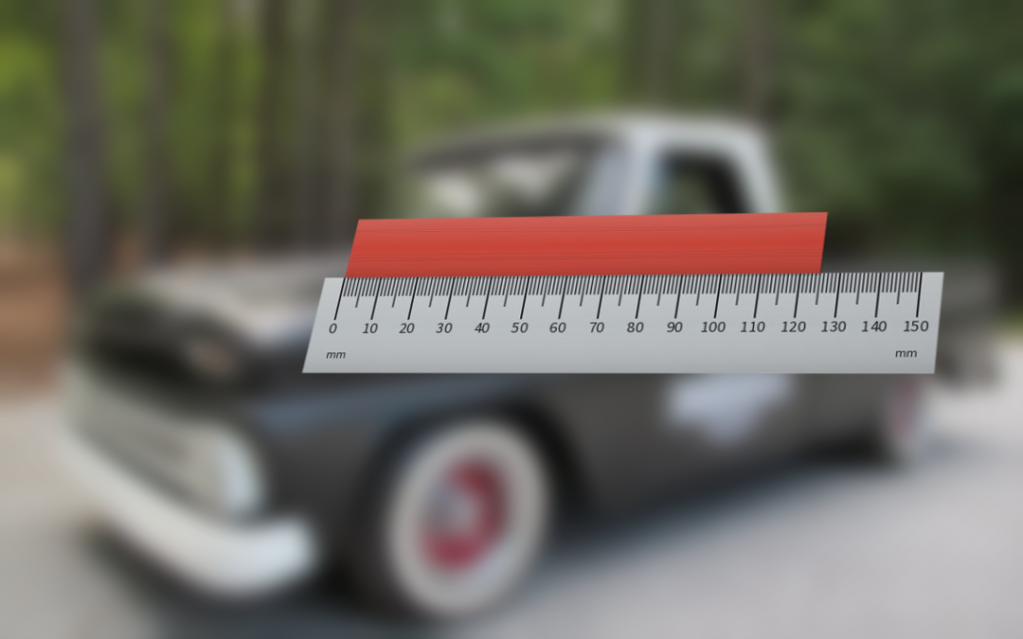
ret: 125
